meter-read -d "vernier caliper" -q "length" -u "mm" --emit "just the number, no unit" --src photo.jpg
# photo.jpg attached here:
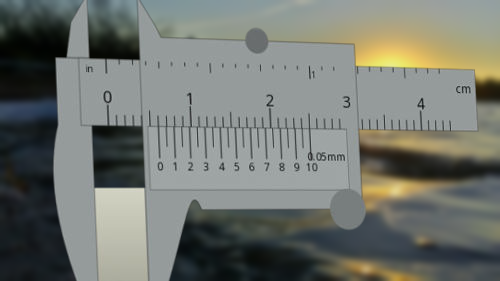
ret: 6.0
